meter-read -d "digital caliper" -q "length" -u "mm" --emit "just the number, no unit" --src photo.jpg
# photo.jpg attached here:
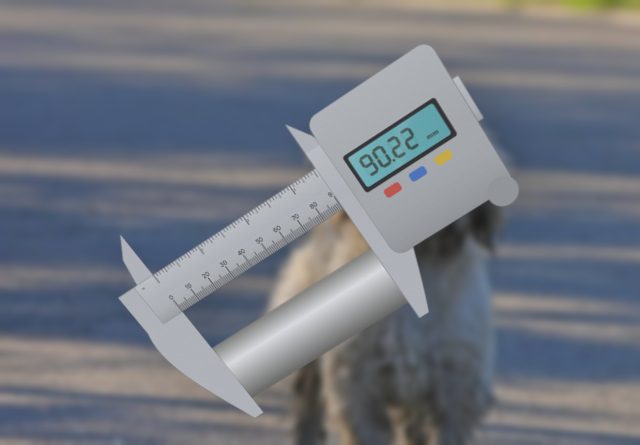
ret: 90.22
